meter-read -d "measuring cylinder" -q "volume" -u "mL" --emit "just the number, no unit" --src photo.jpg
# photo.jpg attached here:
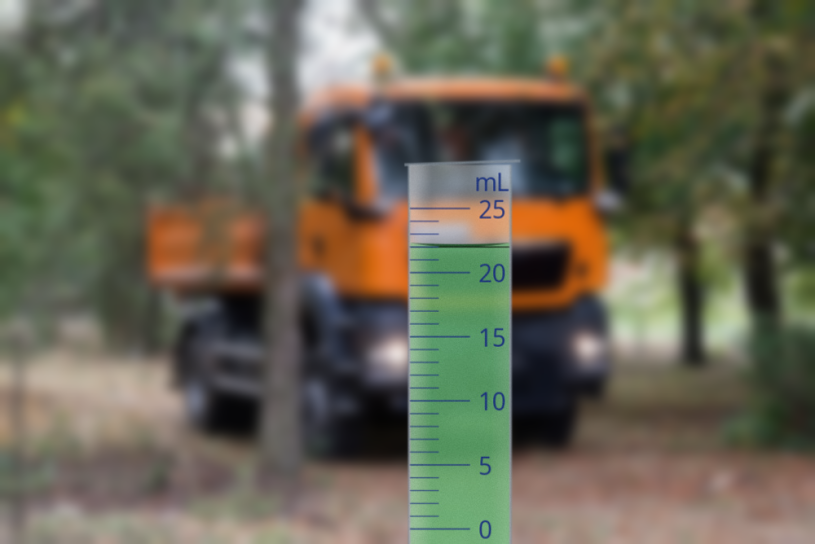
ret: 22
